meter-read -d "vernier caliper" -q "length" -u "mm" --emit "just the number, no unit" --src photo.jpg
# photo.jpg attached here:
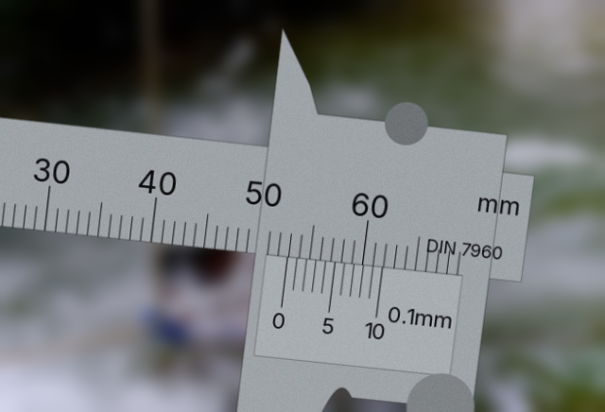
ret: 52.9
